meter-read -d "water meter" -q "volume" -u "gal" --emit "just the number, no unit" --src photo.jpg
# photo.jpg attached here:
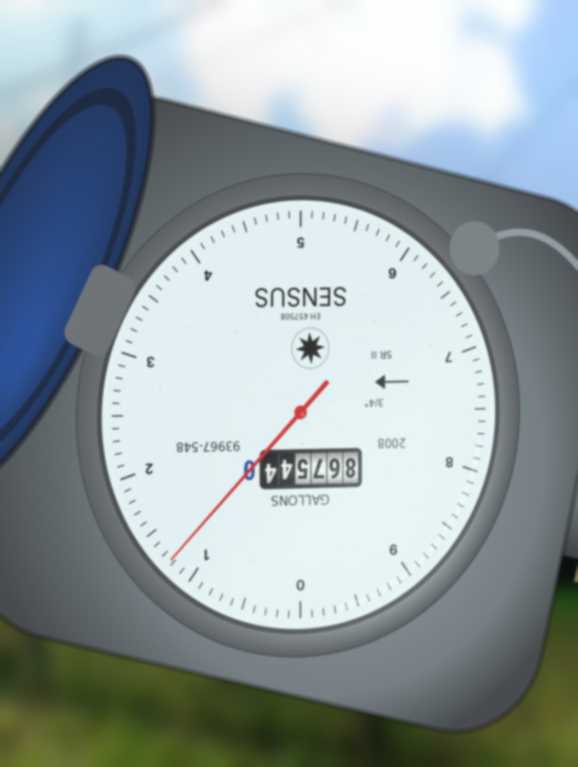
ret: 8675441.2
